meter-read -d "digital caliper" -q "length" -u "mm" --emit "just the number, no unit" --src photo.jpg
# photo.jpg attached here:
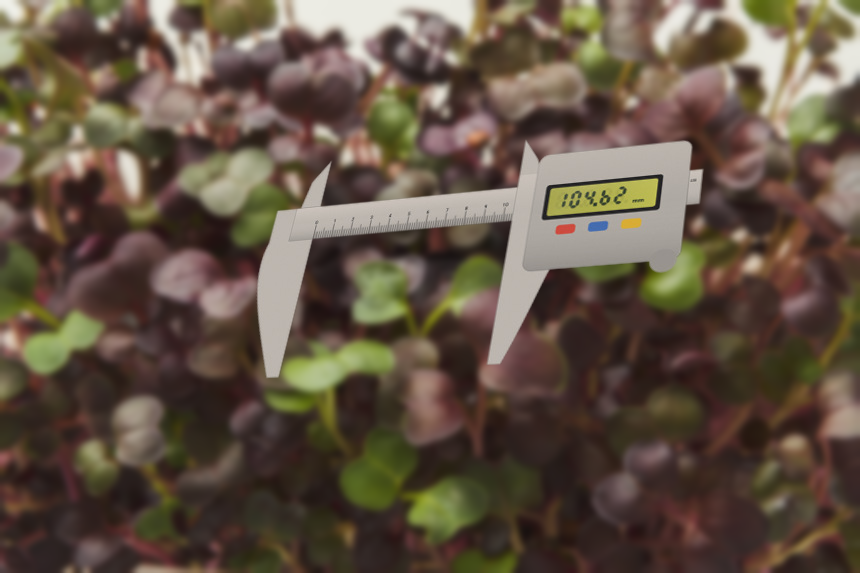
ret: 104.62
